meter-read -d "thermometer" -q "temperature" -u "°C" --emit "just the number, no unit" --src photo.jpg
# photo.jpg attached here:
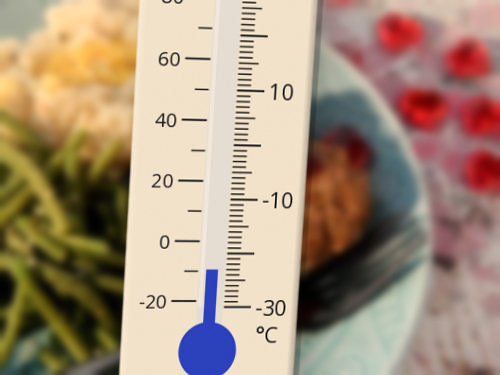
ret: -23
